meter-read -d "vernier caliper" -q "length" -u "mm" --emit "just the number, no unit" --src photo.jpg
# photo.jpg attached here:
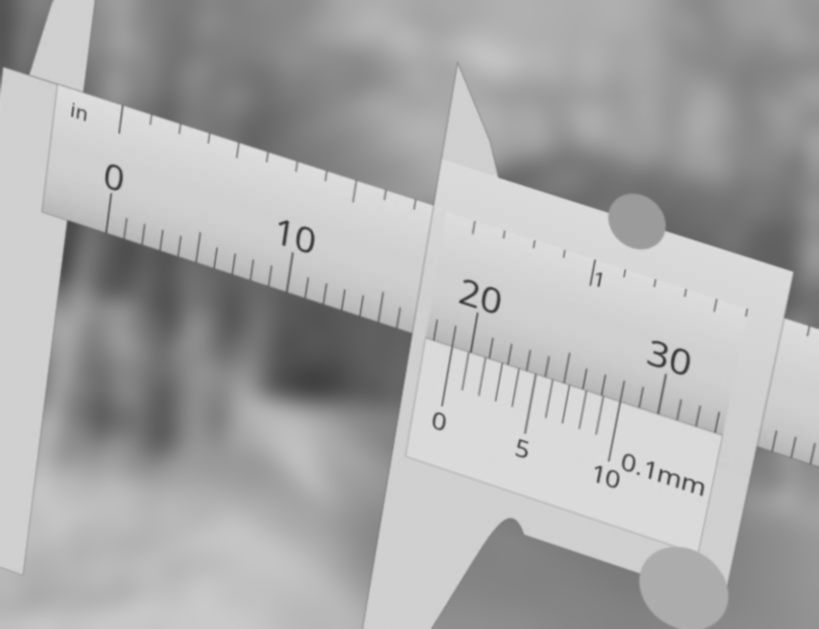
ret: 19.0
